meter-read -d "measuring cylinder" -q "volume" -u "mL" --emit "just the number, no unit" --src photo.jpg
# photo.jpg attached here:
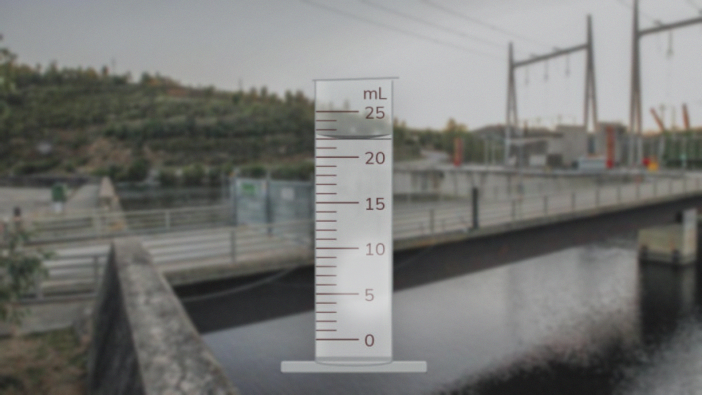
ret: 22
